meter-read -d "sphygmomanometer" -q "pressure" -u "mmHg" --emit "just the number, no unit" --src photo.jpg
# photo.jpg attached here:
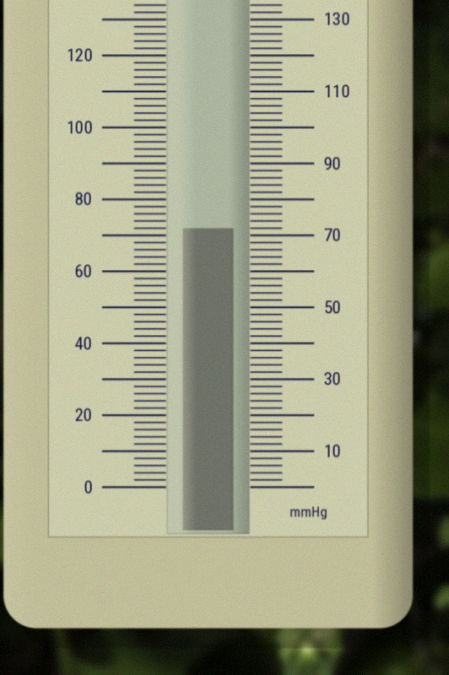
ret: 72
